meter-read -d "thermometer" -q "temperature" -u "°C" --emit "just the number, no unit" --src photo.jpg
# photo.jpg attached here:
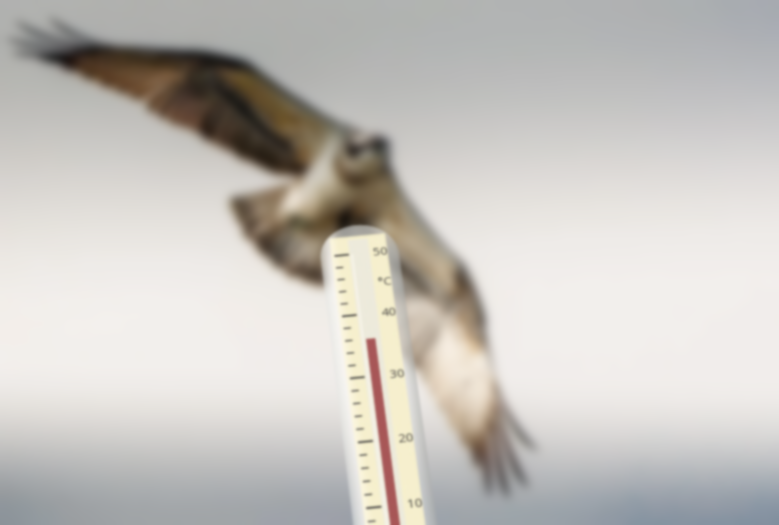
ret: 36
